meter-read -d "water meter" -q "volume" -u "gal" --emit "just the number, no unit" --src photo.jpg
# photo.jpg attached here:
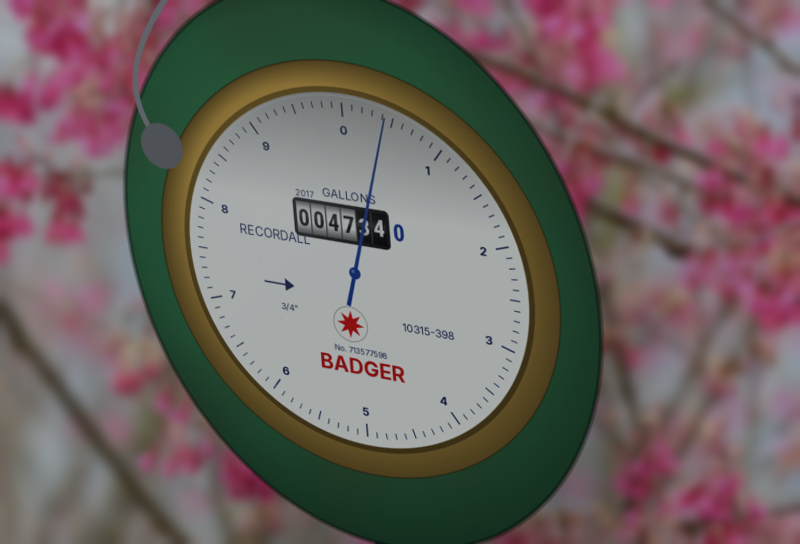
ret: 47340.4
